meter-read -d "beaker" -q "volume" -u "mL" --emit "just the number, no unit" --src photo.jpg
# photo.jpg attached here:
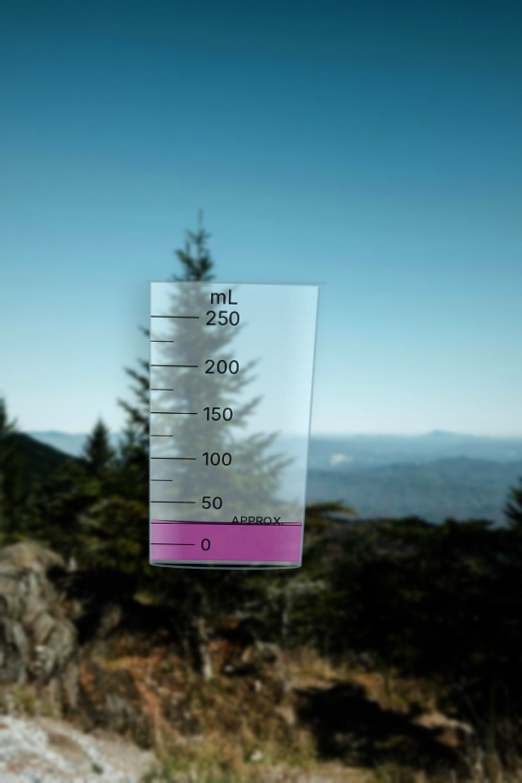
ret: 25
